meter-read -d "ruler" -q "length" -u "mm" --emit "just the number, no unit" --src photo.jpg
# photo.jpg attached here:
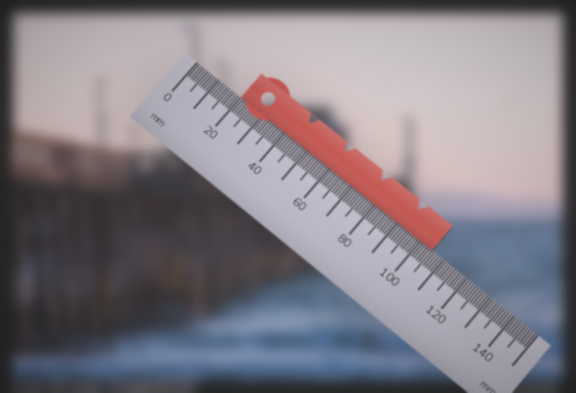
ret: 85
